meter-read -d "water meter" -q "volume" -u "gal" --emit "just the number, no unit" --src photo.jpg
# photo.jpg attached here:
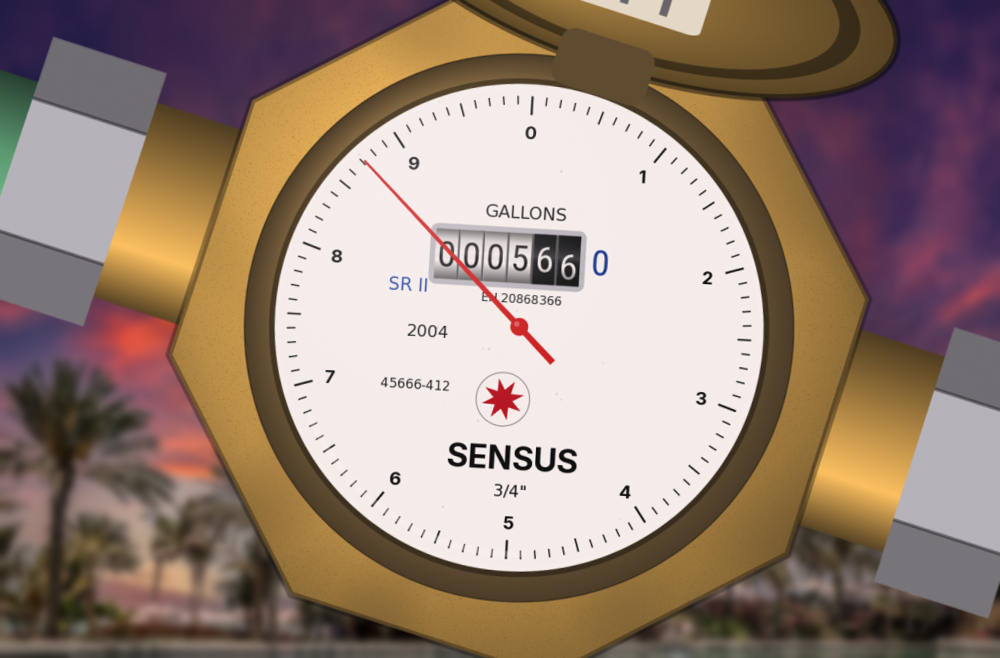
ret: 5658.7
